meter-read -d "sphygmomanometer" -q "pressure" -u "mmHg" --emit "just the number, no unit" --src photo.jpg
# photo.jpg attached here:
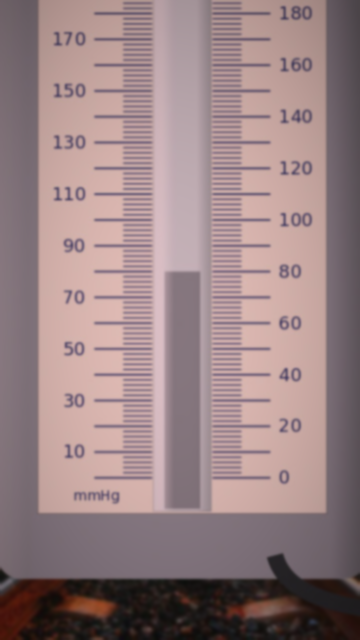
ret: 80
